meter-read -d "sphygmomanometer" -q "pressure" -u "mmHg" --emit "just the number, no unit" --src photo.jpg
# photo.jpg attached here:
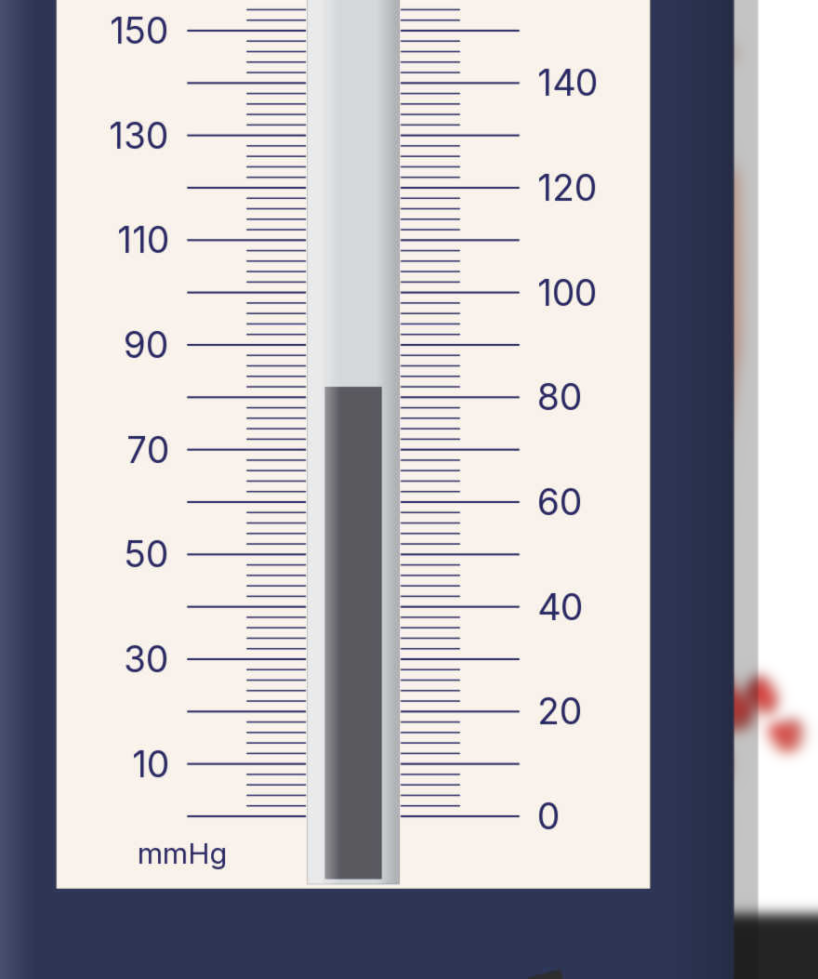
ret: 82
